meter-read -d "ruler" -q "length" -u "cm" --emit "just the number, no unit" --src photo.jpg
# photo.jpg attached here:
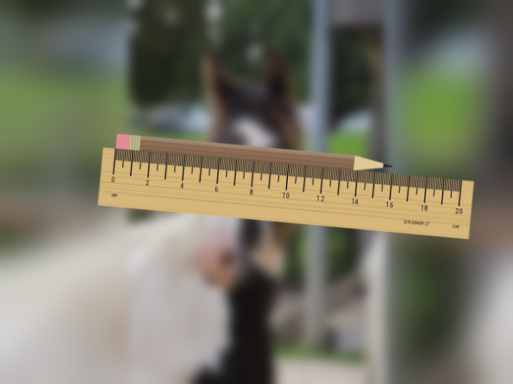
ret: 16
